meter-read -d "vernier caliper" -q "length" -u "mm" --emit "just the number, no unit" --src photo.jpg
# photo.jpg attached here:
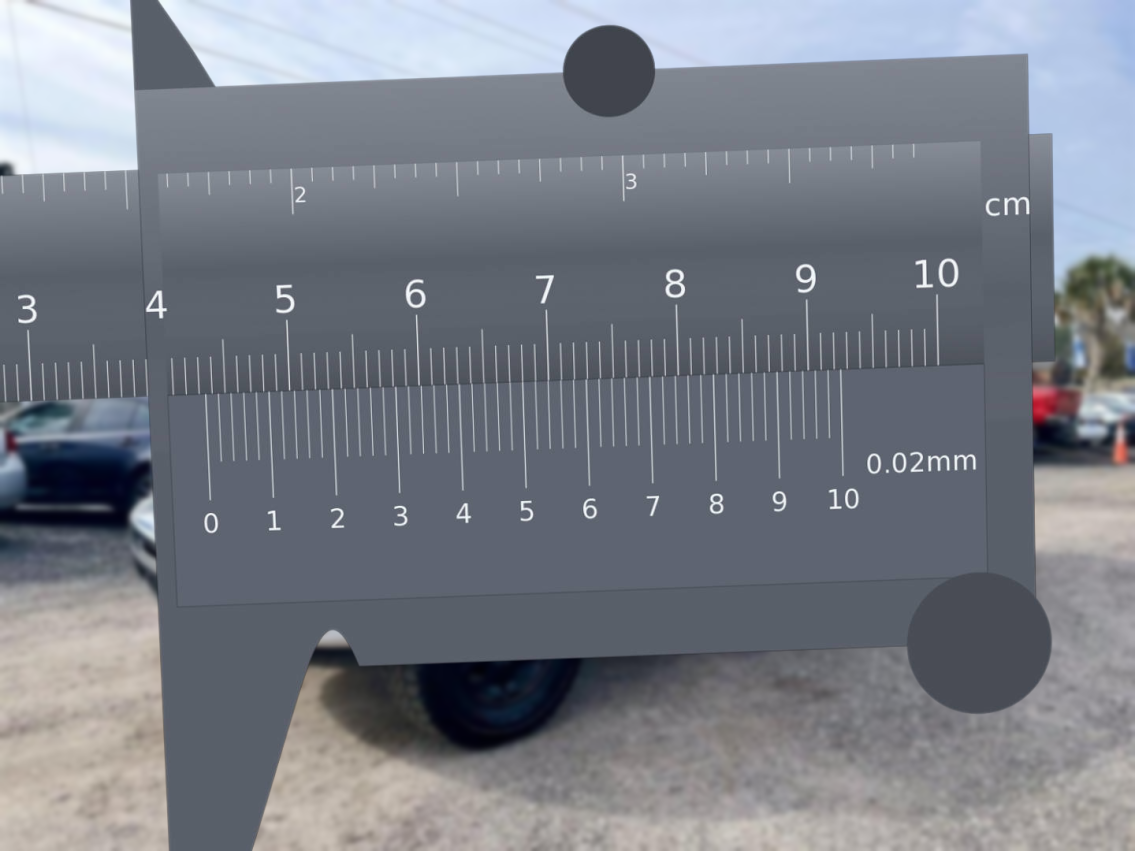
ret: 43.5
